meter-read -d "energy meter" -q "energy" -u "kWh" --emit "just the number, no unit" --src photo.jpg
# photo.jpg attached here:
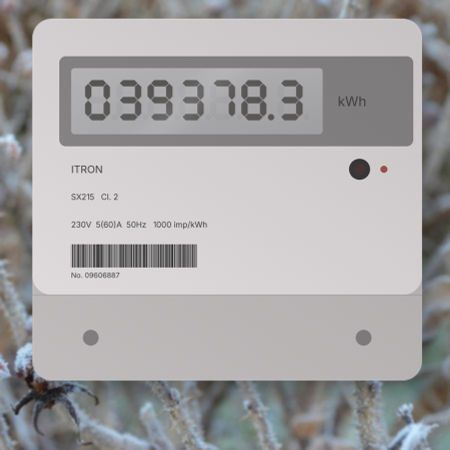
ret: 39378.3
